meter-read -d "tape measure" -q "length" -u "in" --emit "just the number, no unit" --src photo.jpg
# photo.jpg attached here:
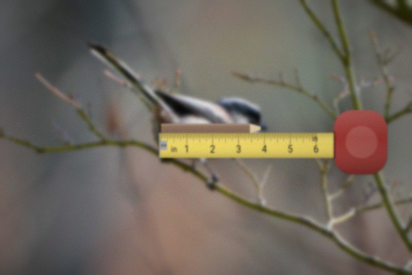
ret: 4
